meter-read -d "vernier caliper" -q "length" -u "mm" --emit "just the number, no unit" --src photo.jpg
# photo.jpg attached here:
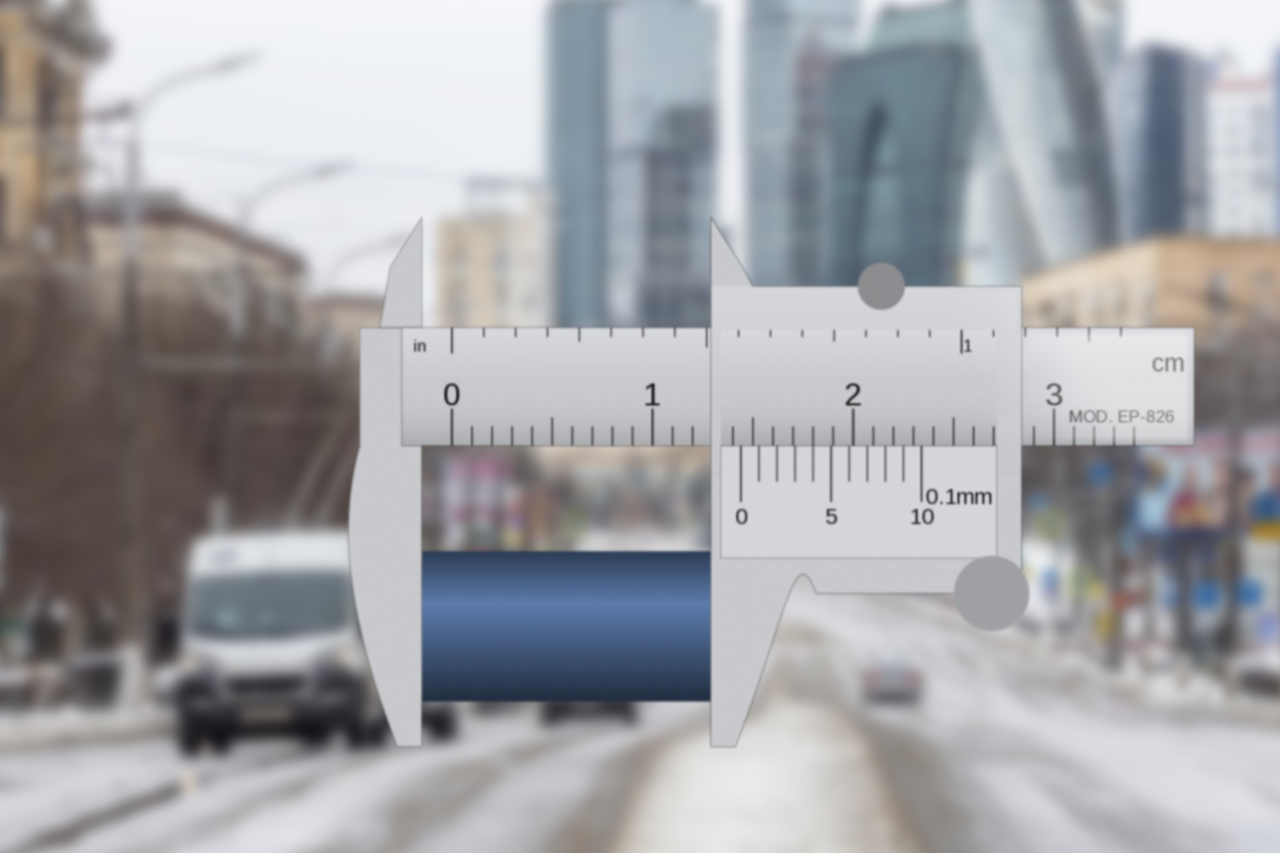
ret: 14.4
